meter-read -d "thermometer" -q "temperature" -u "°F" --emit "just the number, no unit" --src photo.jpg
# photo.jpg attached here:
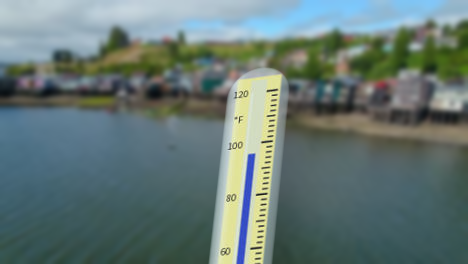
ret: 96
